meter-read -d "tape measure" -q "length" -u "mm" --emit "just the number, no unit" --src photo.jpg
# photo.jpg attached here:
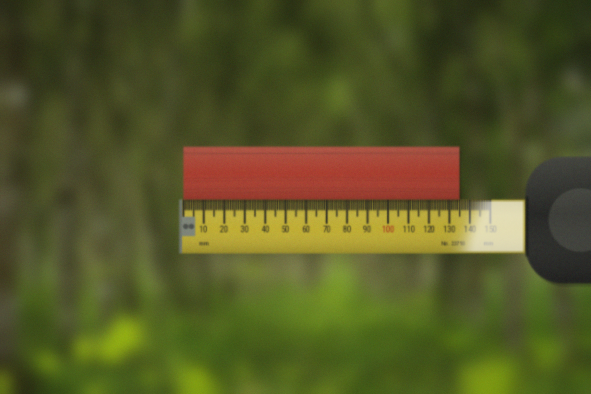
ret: 135
